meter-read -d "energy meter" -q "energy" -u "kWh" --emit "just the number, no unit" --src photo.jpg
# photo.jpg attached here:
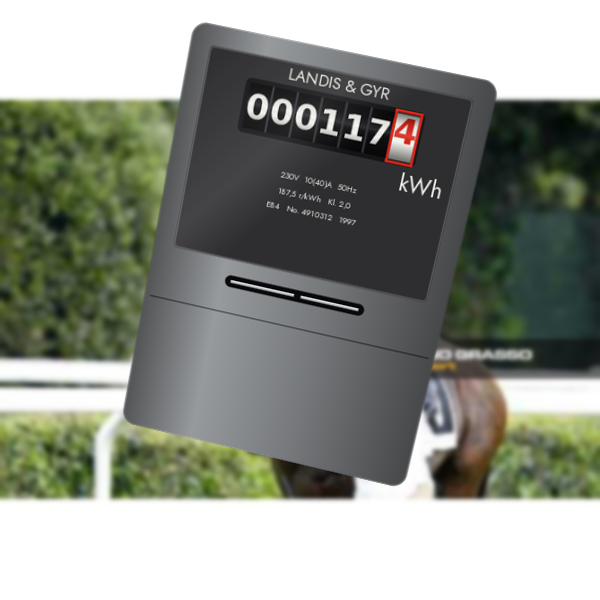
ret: 117.4
